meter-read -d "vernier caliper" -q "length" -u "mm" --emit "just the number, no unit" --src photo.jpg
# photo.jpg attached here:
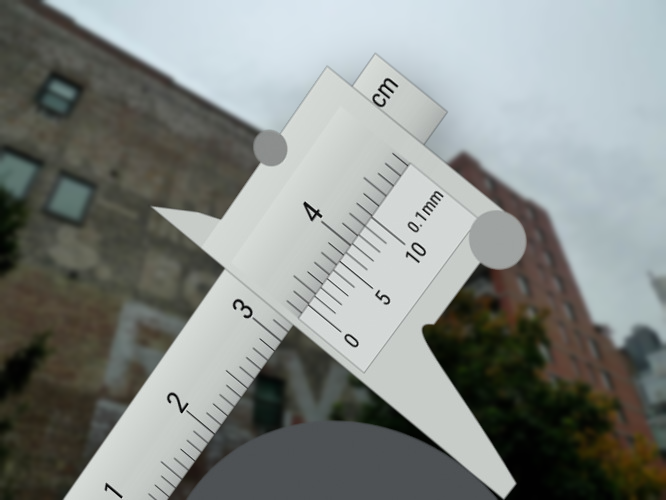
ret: 33.9
